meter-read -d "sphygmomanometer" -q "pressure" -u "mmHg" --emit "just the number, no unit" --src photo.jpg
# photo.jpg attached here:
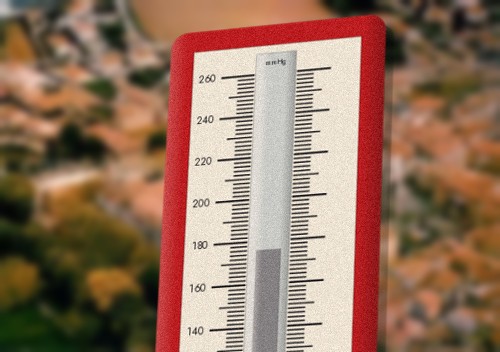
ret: 176
